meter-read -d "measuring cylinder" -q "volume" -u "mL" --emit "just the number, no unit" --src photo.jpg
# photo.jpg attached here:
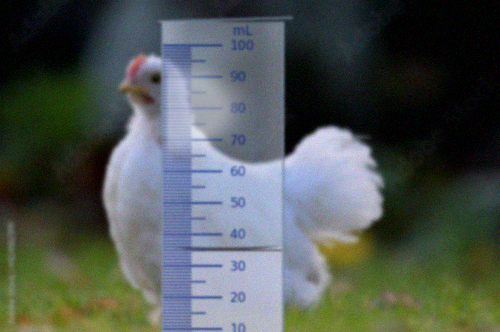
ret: 35
